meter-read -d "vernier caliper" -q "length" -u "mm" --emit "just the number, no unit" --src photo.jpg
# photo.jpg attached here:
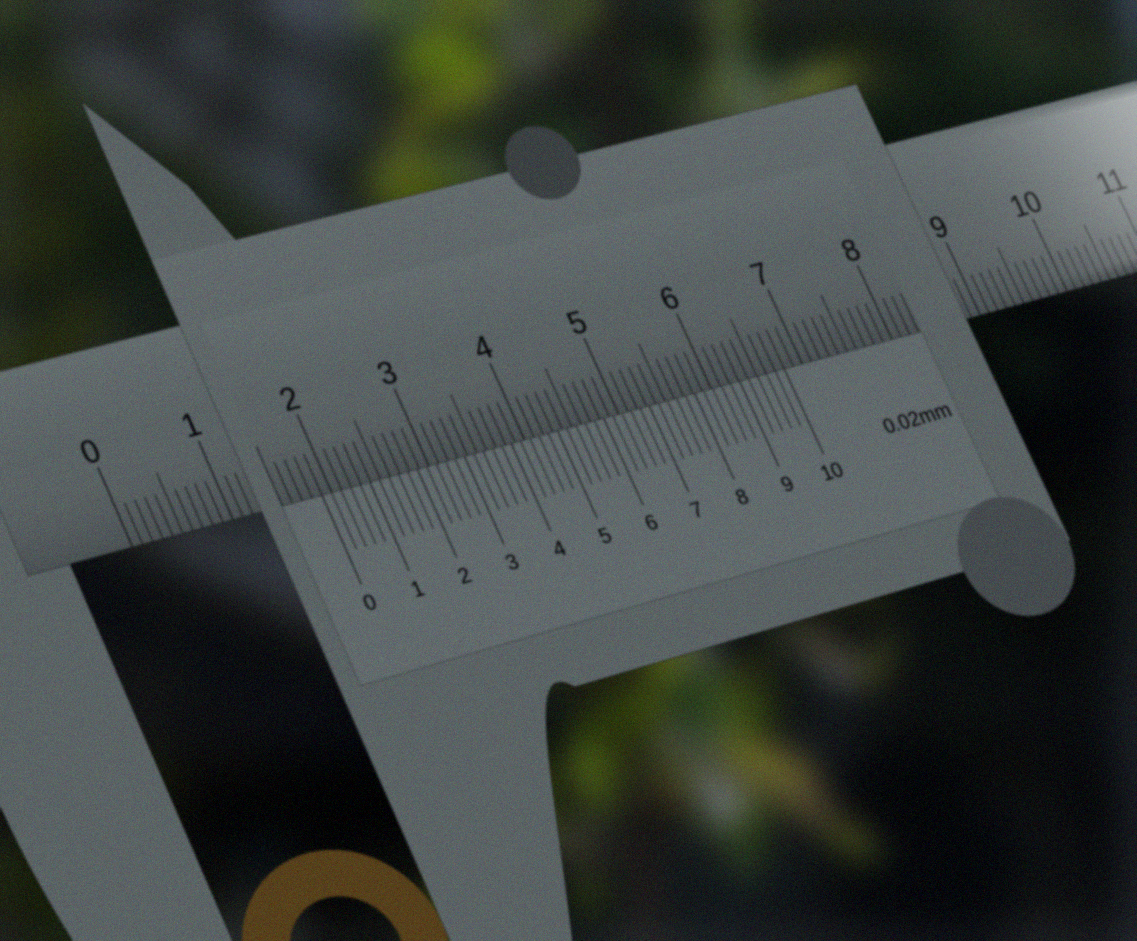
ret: 19.0
